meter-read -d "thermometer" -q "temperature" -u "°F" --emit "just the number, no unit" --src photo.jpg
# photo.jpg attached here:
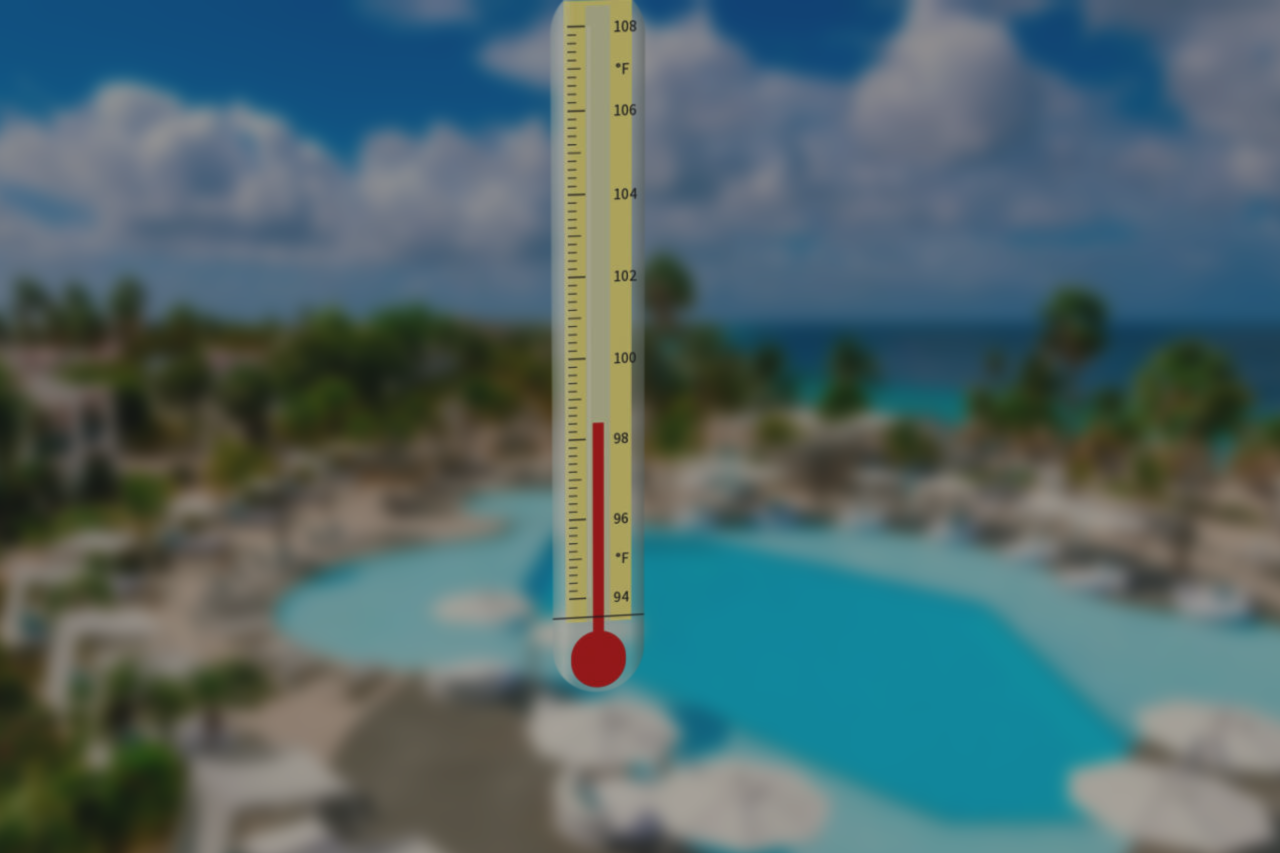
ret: 98.4
